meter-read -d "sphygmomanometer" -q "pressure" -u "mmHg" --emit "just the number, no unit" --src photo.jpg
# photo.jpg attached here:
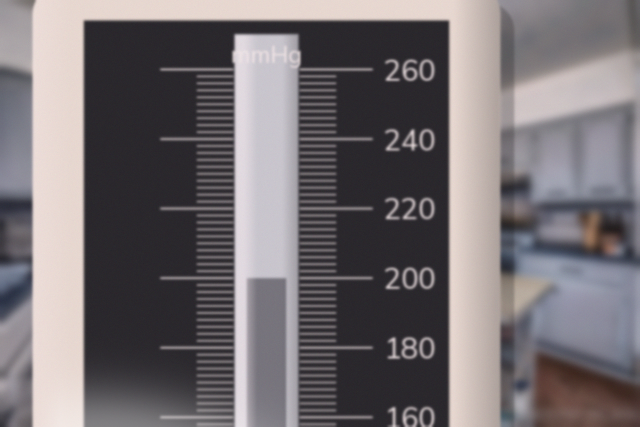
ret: 200
